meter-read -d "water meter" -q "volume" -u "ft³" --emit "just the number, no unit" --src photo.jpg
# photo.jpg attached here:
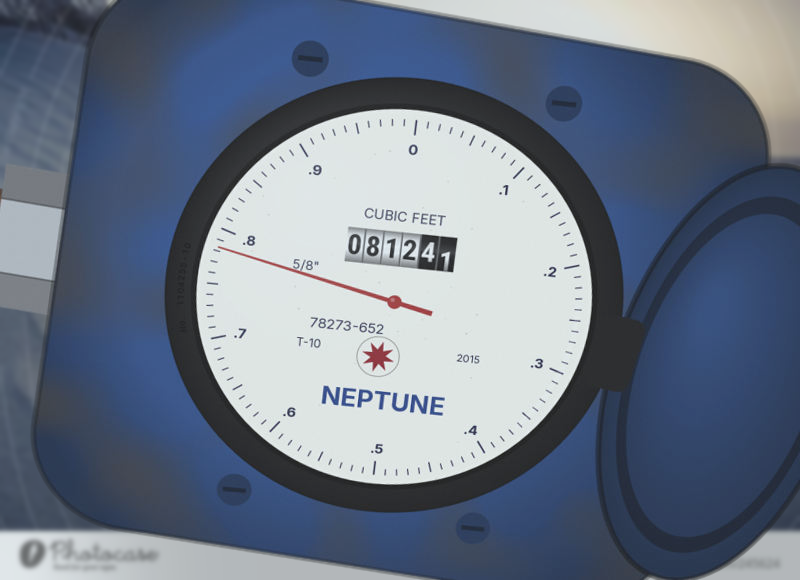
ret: 81240.78
